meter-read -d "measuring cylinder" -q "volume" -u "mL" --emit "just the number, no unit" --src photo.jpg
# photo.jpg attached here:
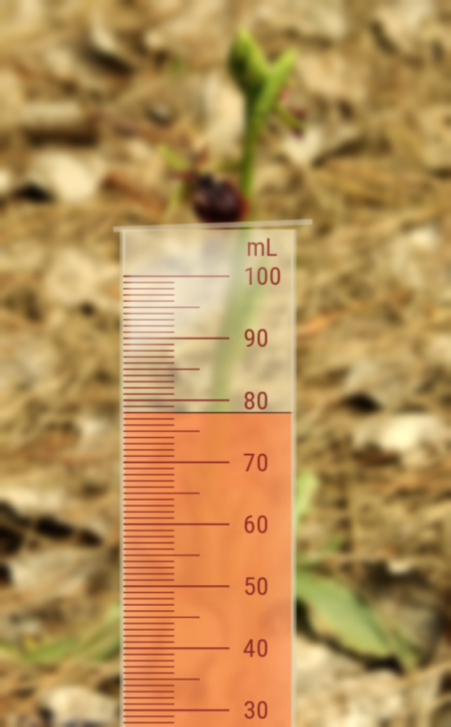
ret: 78
